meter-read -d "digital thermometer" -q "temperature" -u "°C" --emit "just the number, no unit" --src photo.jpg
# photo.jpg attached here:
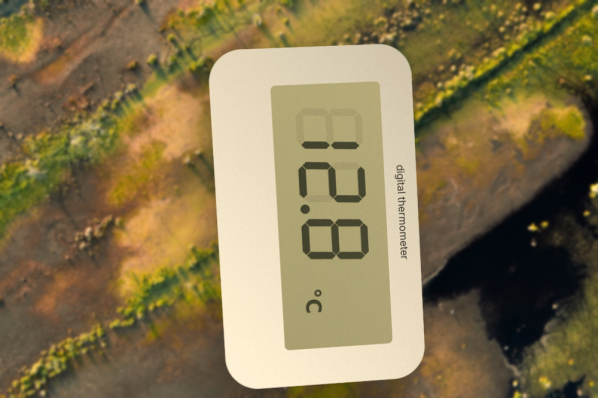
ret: 12.8
